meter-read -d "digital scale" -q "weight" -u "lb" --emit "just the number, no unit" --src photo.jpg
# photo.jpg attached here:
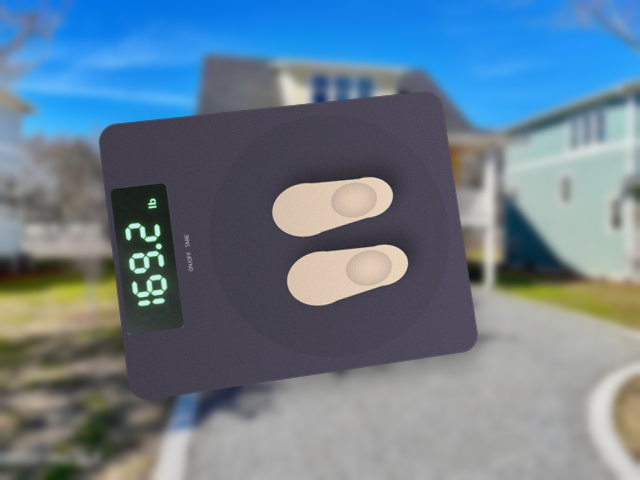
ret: 169.2
